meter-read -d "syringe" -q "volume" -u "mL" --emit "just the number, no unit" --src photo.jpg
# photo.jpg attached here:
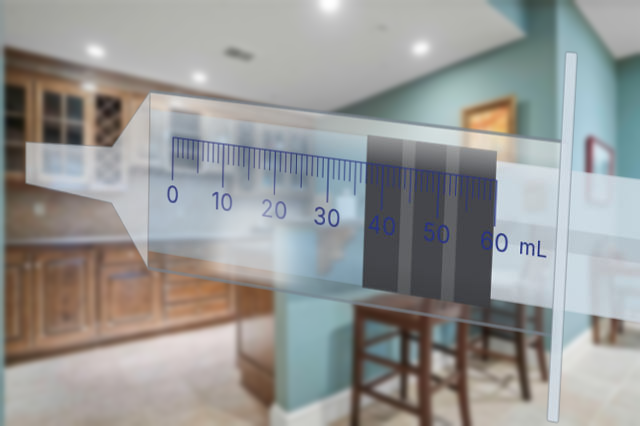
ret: 37
